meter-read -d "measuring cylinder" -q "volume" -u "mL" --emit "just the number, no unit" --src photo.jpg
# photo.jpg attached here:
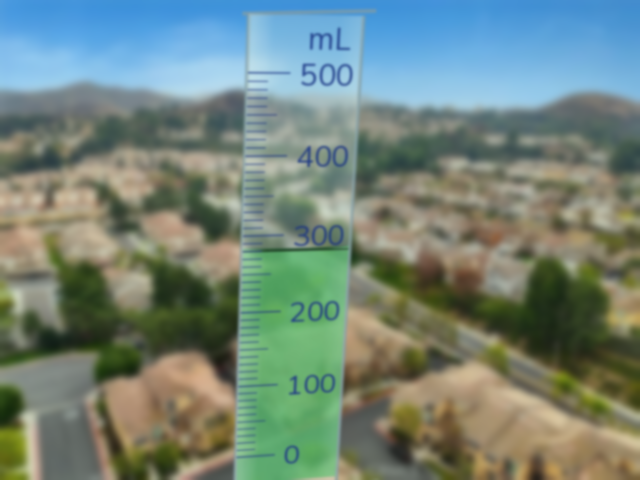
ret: 280
